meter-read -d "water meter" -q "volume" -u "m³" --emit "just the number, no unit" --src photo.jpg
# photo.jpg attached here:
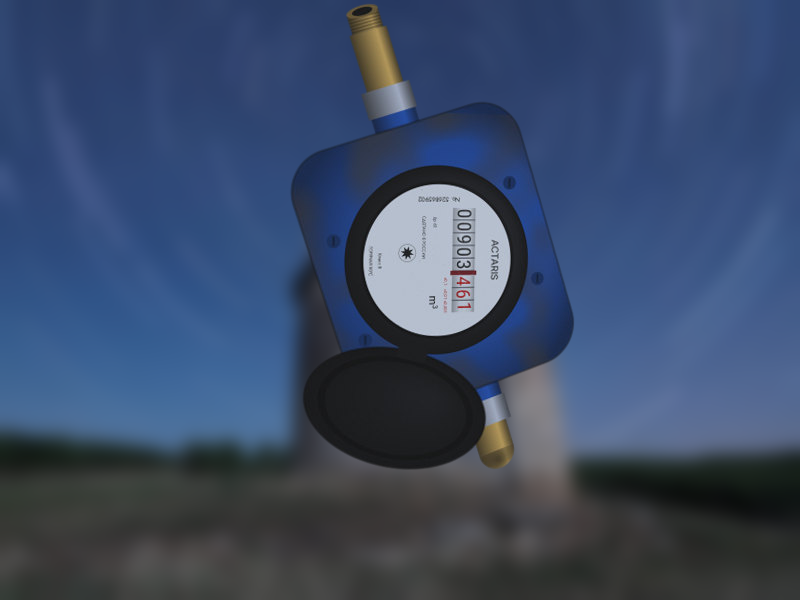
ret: 903.461
